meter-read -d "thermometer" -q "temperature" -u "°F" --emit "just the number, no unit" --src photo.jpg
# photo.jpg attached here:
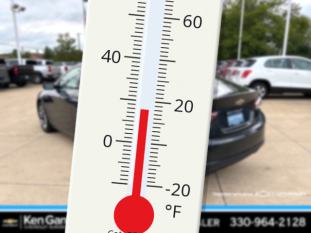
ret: 16
